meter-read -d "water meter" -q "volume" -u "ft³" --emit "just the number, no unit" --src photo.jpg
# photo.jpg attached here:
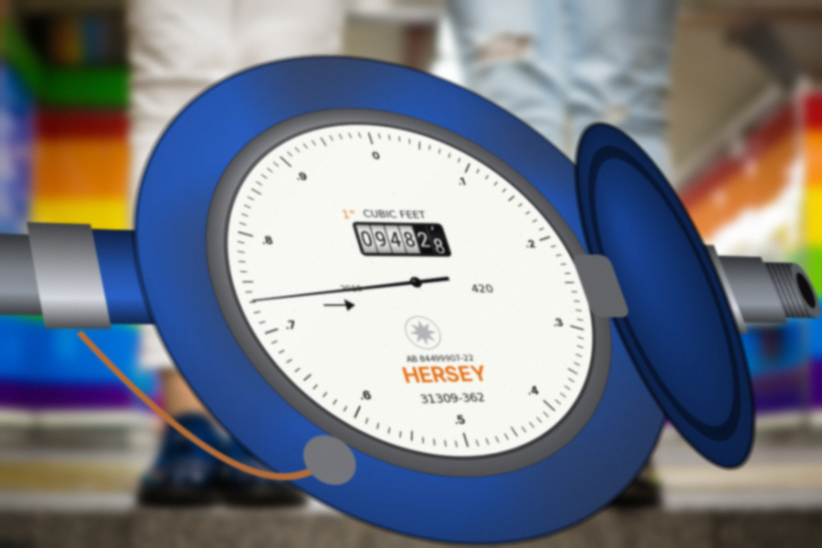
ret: 94827.73
